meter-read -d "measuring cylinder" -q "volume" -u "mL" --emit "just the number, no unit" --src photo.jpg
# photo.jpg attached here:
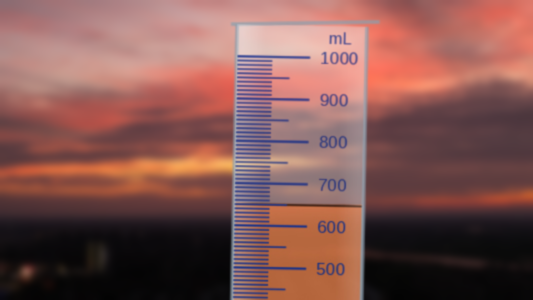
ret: 650
